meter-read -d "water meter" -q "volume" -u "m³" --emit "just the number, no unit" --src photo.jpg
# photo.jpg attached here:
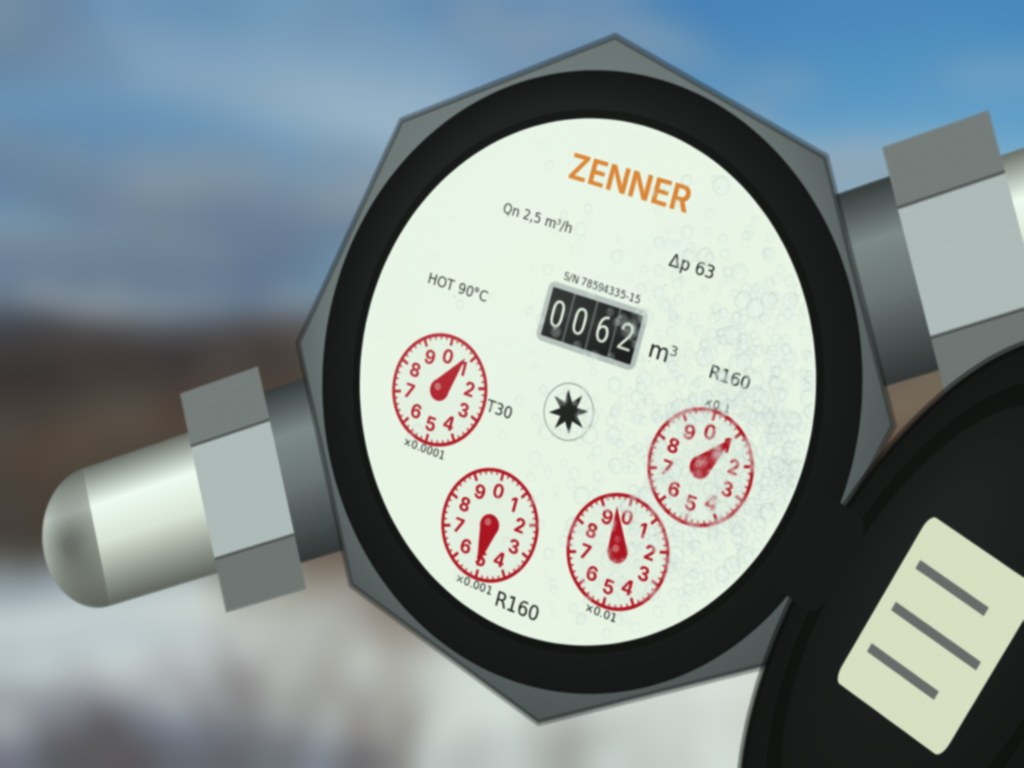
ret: 62.0950
